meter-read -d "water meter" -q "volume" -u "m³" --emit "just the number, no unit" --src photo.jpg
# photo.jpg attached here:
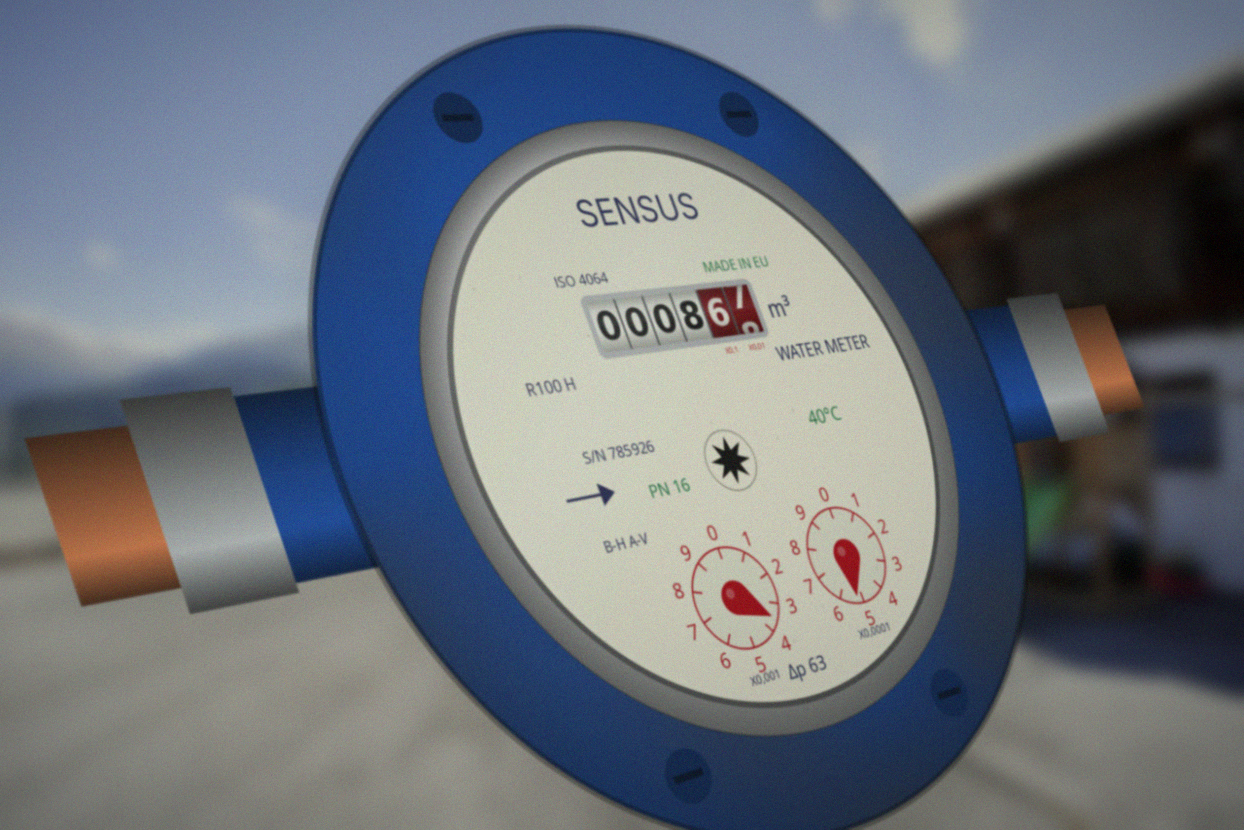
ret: 8.6735
